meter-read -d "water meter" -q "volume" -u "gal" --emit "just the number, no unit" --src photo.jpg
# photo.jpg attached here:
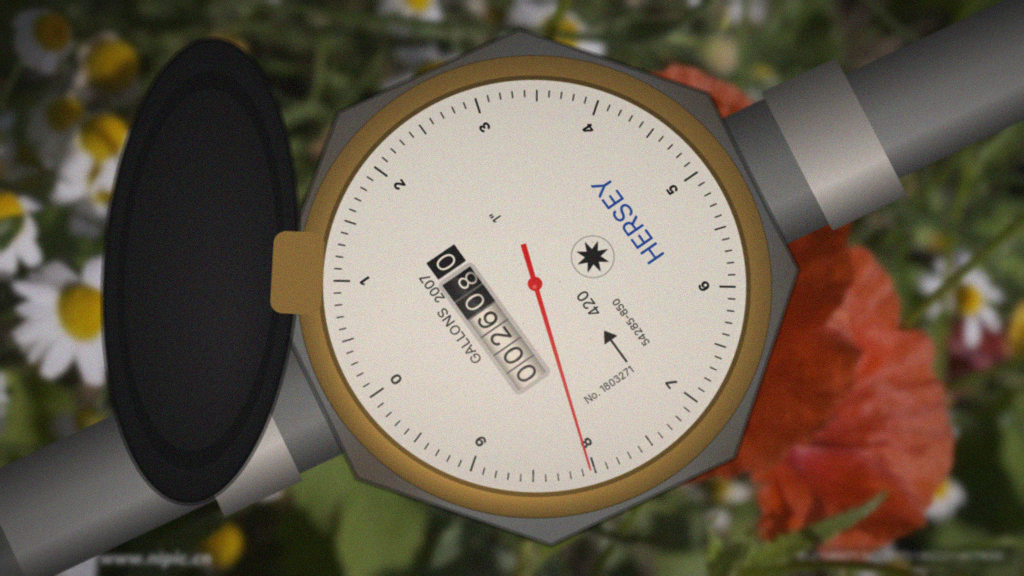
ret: 26078.0
